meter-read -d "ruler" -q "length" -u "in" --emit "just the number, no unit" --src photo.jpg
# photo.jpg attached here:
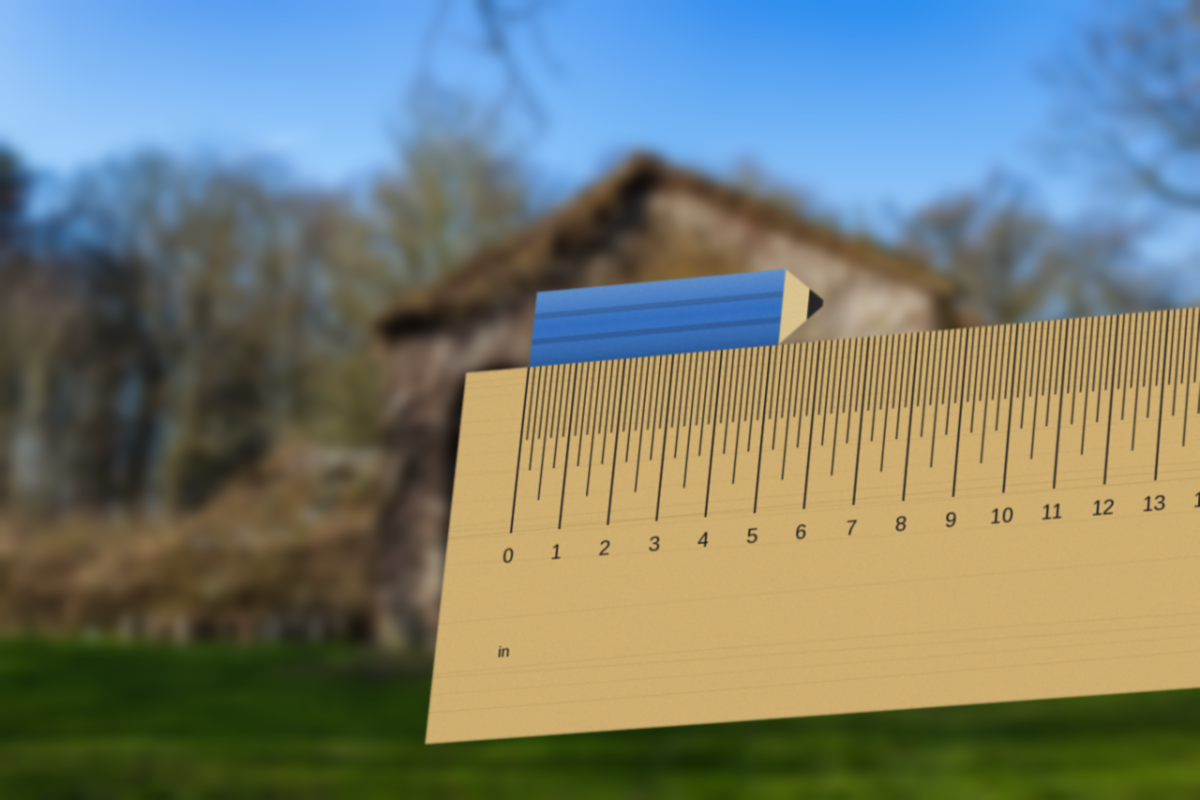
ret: 6
